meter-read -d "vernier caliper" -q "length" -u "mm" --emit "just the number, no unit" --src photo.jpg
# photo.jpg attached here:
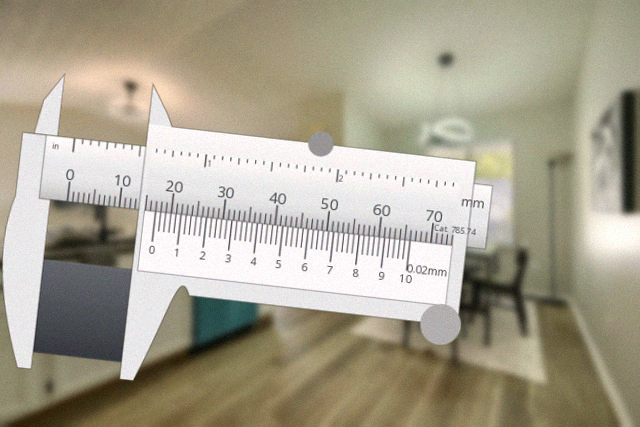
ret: 17.0
